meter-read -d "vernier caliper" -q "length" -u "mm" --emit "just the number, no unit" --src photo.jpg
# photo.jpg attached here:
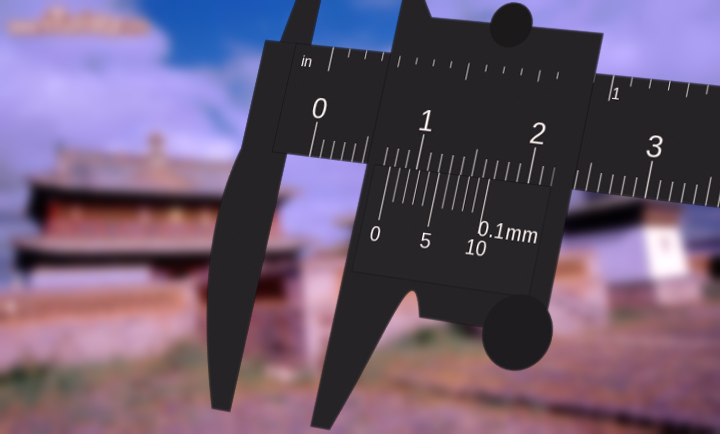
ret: 7.6
